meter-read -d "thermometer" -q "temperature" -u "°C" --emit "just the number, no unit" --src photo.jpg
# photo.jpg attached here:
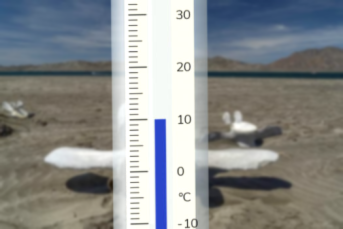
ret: 10
